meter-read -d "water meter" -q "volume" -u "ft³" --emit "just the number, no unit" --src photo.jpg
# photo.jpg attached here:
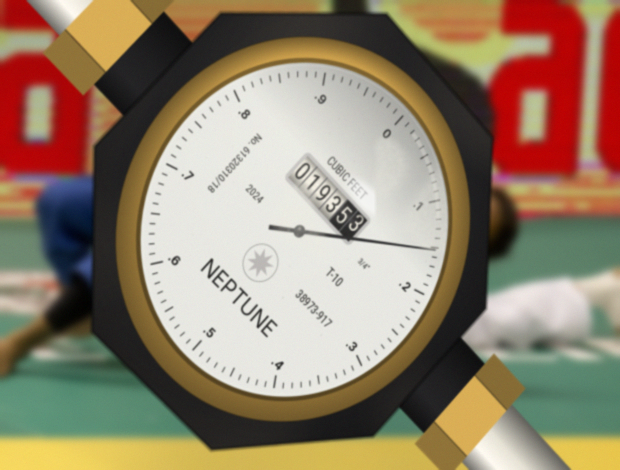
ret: 19353.15
